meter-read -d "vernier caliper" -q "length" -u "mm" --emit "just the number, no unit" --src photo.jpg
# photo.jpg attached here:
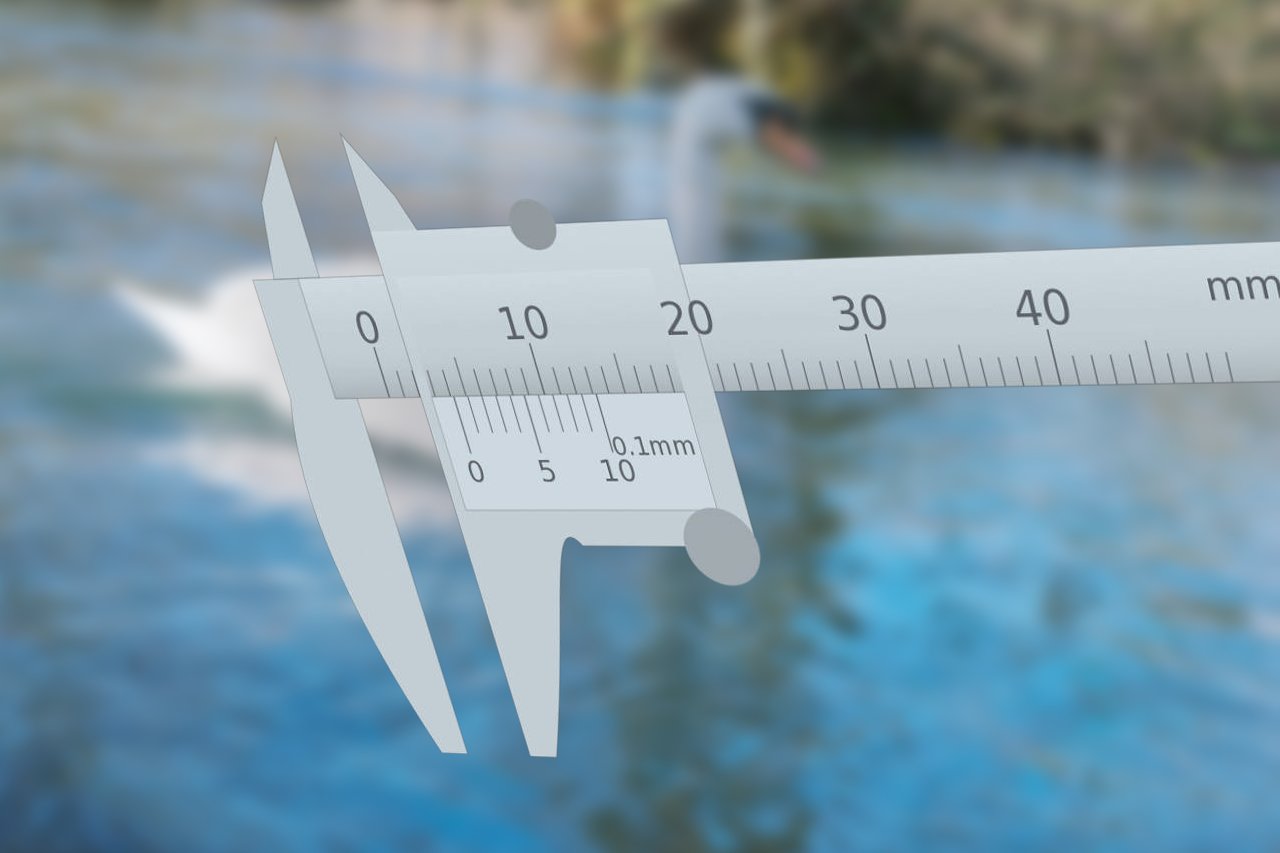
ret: 4.2
